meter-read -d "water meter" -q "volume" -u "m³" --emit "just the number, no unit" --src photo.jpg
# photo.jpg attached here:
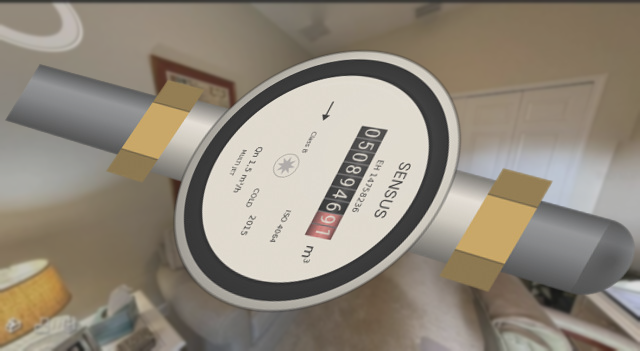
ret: 508946.91
